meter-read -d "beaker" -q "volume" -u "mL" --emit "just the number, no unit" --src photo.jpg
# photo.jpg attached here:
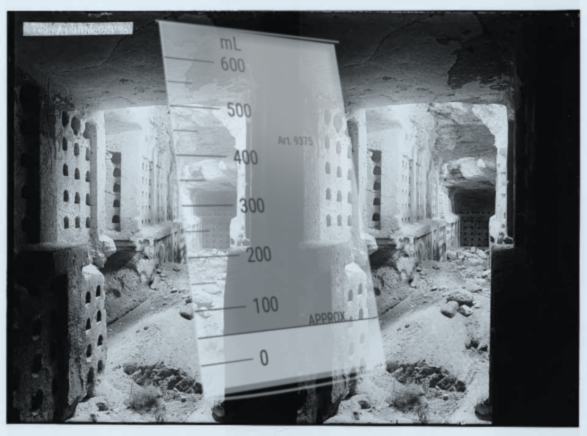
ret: 50
